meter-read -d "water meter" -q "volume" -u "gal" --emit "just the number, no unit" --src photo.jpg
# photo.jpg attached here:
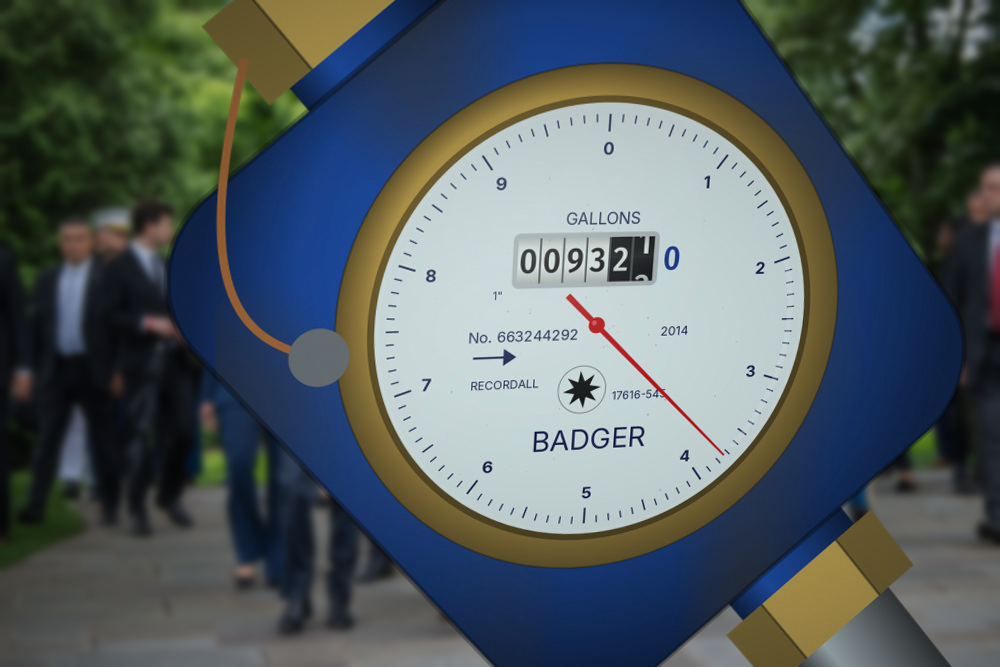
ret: 93213.7
